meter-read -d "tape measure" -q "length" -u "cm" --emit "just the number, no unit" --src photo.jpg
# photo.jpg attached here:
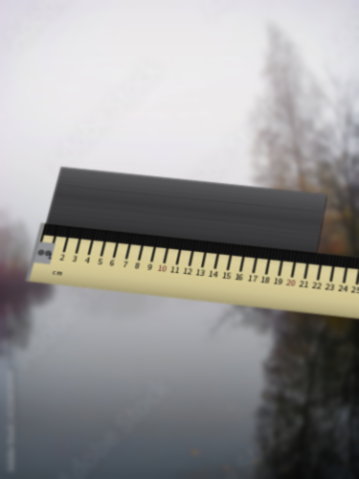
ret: 21.5
